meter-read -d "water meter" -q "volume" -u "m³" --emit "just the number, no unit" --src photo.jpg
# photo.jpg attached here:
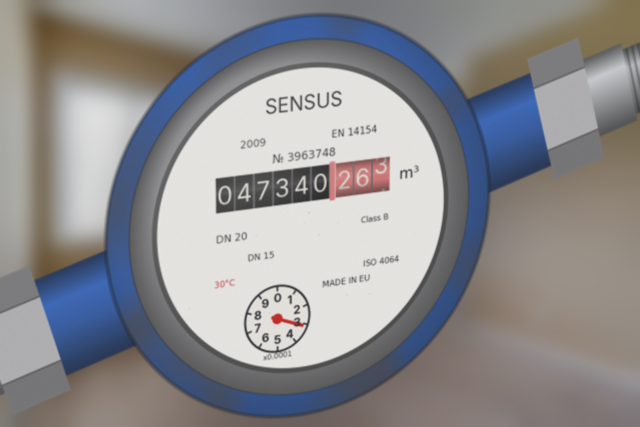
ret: 47340.2633
